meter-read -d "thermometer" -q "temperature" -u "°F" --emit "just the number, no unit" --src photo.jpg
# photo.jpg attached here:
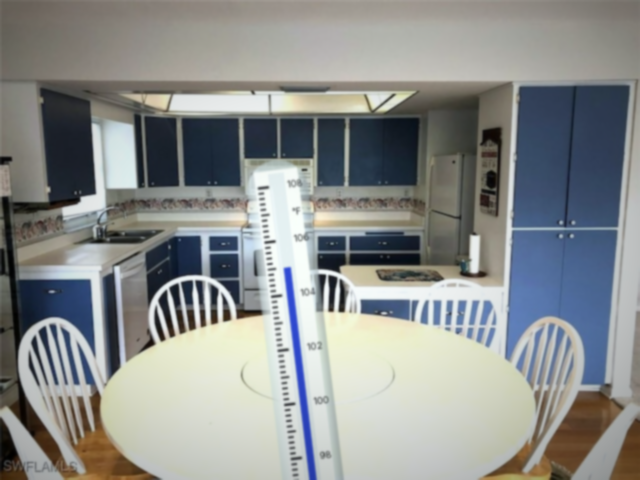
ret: 105
